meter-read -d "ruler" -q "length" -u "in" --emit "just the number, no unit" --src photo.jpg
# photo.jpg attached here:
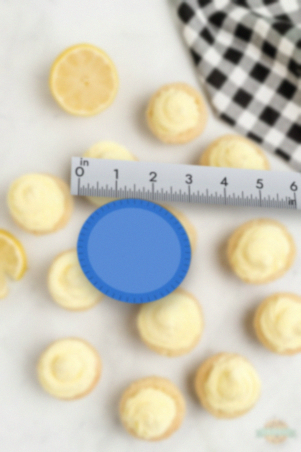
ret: 3
